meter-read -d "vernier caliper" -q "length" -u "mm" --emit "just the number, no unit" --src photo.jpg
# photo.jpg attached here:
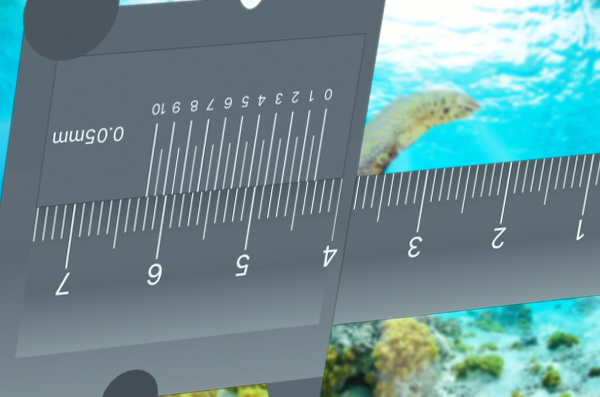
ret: 43.2
